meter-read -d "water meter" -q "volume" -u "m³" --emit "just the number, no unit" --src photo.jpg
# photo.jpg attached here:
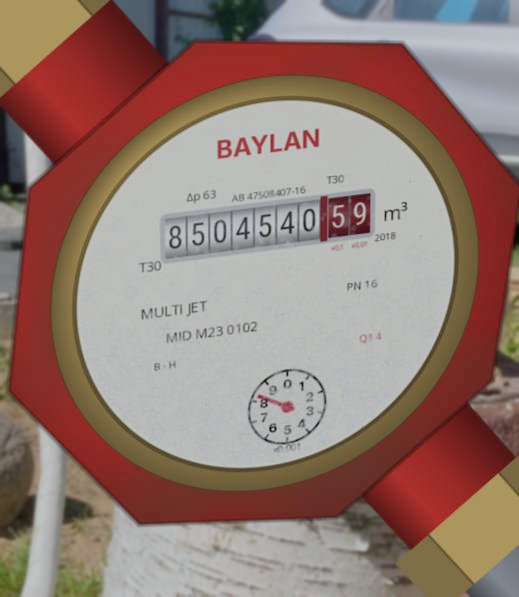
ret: 8504540.598
